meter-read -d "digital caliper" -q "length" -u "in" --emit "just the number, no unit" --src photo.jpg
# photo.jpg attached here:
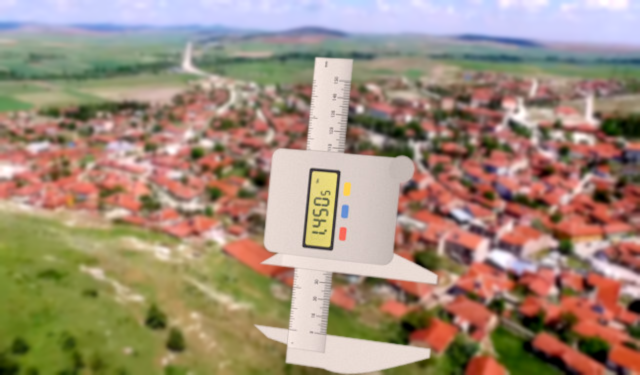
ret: 1.4505
